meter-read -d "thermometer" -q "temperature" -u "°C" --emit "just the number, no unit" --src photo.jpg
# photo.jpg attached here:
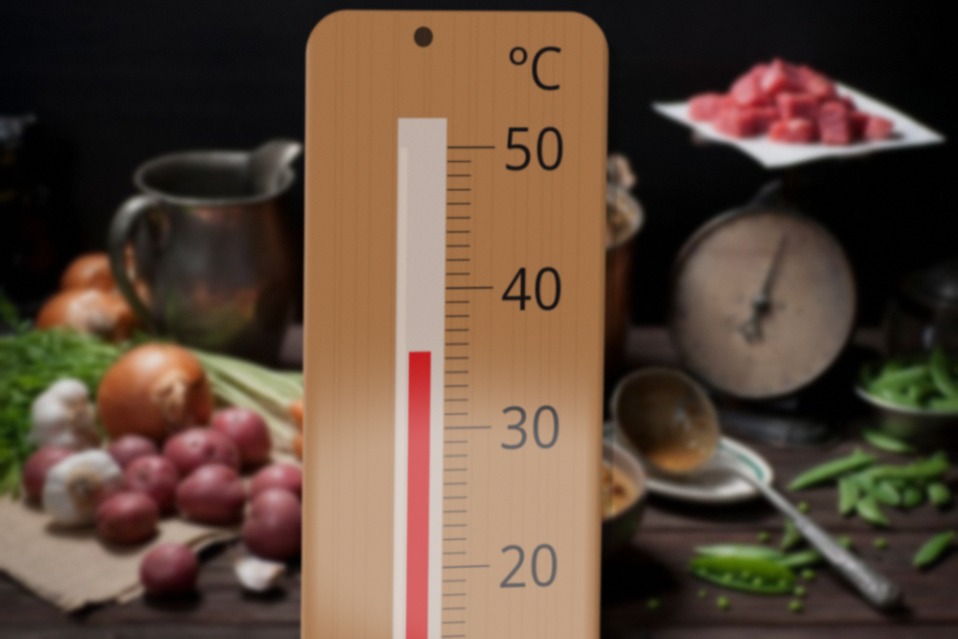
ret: 35.5
